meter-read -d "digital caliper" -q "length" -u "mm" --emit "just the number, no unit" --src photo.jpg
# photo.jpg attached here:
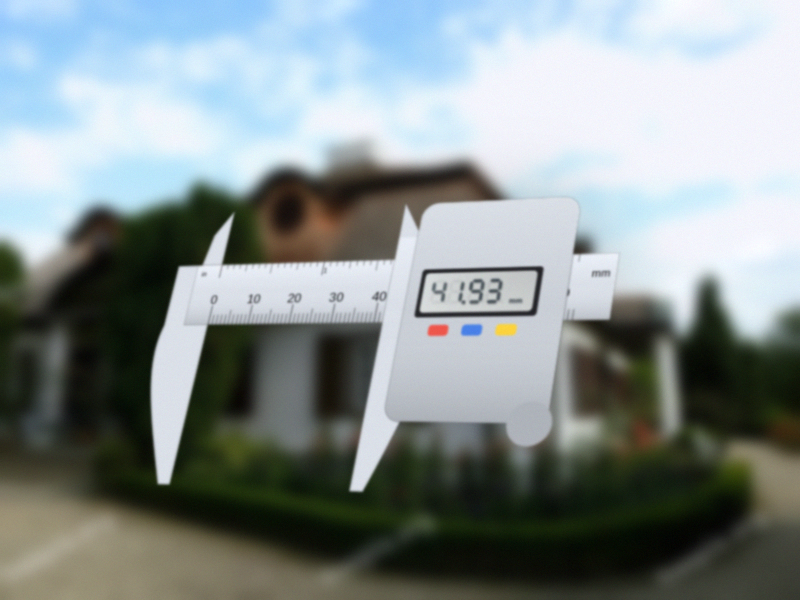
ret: 41.93
